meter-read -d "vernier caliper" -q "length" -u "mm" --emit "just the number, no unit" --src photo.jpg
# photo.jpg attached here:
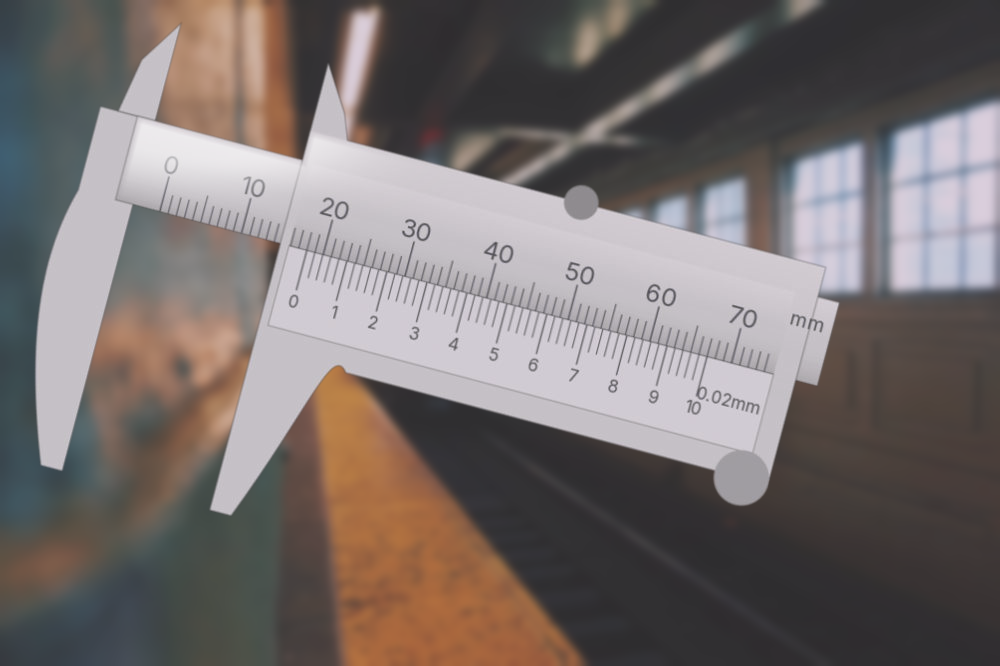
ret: 18.0
